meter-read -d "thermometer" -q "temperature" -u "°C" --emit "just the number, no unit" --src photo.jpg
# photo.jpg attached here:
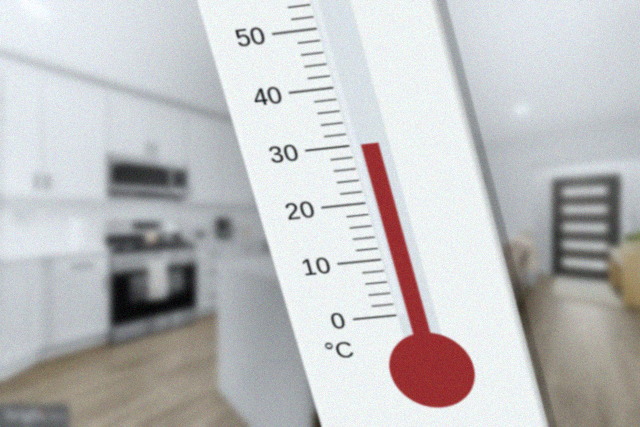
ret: 30
